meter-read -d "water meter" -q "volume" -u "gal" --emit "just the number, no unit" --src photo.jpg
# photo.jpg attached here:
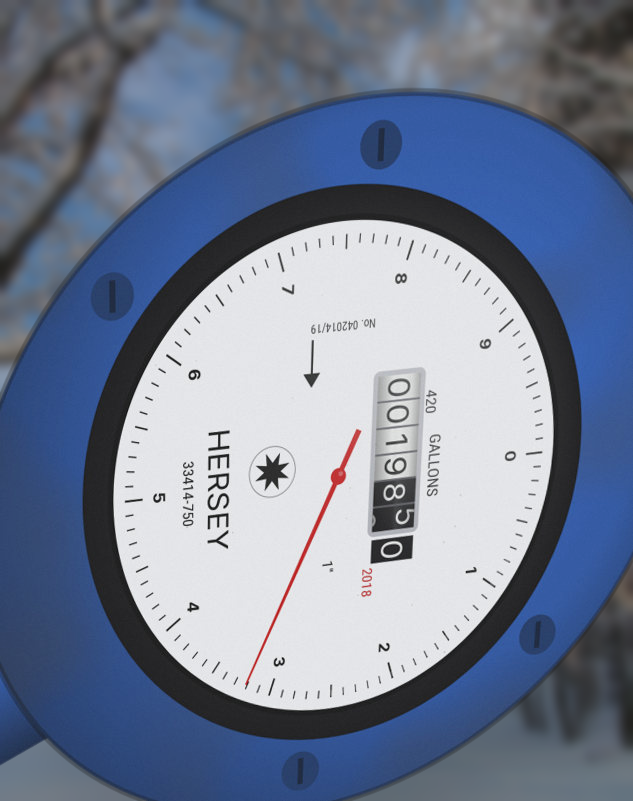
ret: 19853.2
